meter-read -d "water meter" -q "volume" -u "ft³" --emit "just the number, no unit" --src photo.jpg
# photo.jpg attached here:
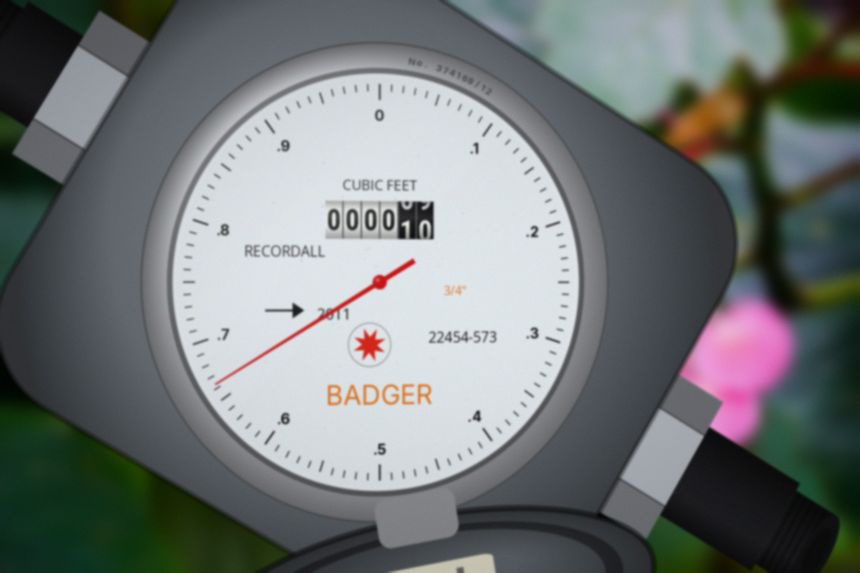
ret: 9.66
